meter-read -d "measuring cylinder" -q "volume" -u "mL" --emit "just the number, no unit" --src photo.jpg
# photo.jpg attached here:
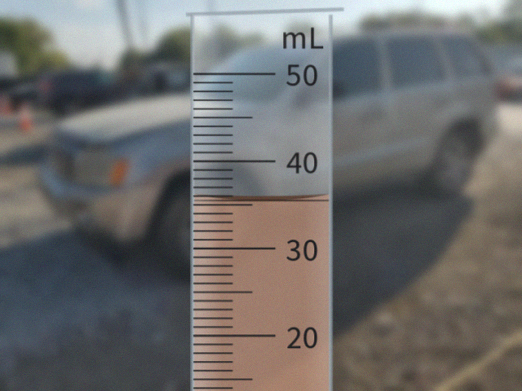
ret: 35.5
